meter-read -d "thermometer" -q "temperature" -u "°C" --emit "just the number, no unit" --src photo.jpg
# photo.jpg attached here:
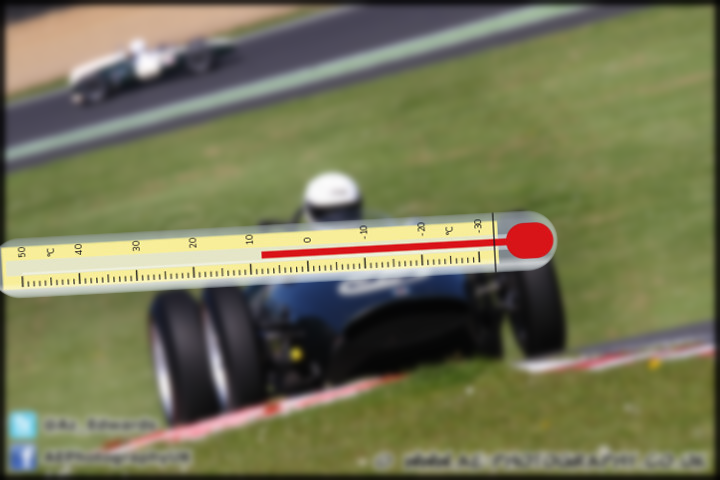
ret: 8
